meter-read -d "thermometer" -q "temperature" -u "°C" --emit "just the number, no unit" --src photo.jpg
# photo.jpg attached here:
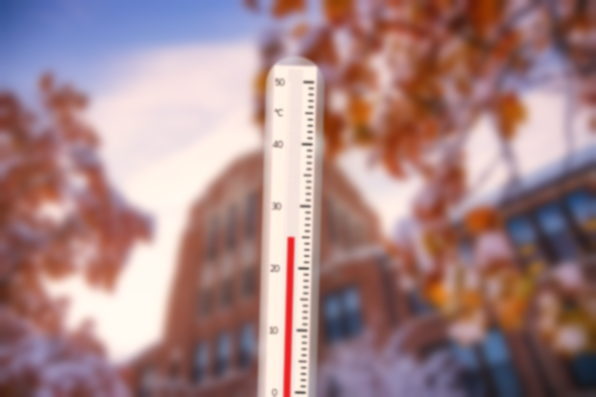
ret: 25
